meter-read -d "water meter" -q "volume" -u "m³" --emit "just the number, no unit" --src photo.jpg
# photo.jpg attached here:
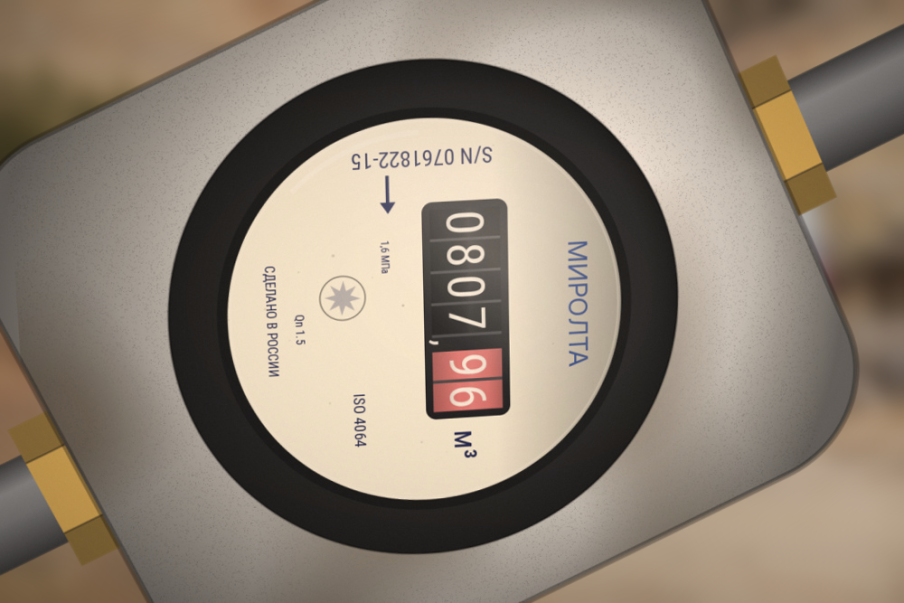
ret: 807.96
